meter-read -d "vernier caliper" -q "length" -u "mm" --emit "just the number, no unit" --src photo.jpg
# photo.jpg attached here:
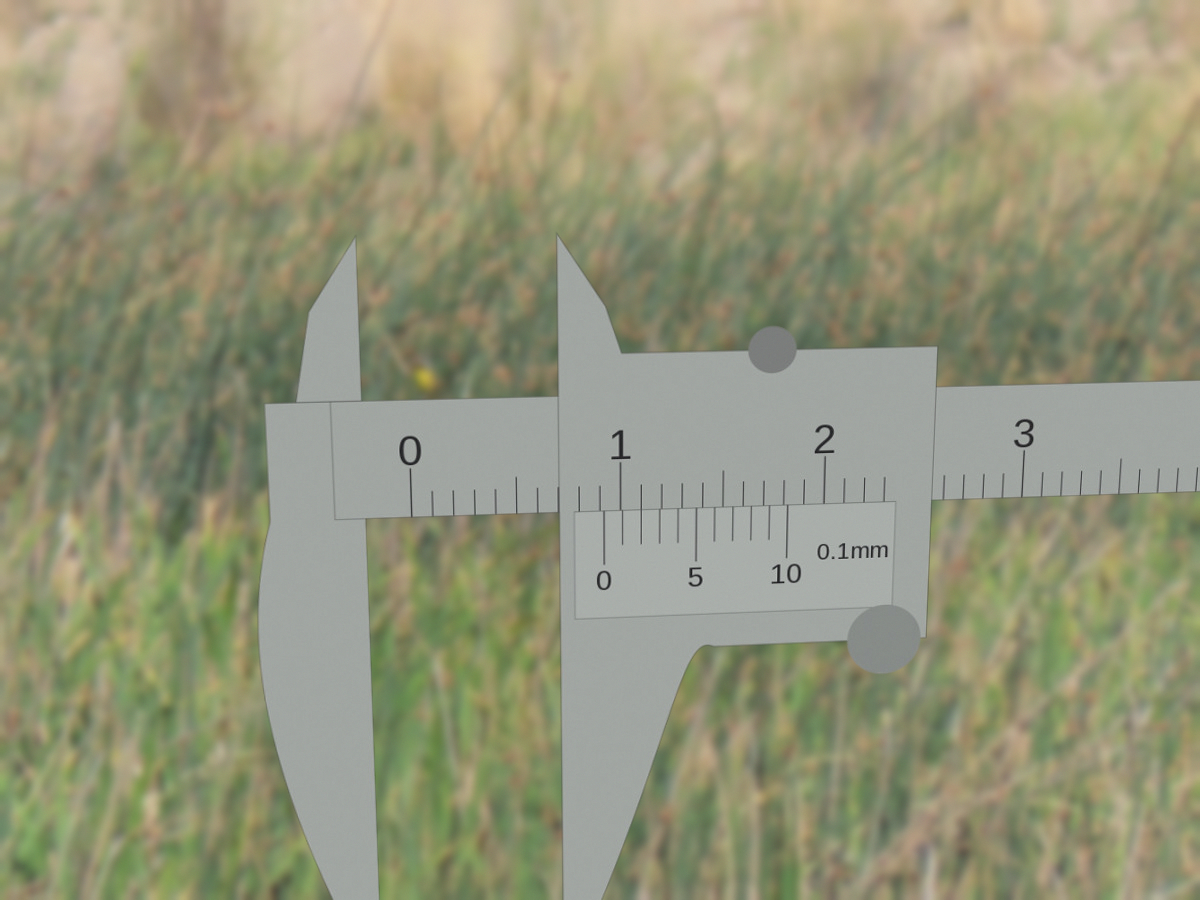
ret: 9.2
